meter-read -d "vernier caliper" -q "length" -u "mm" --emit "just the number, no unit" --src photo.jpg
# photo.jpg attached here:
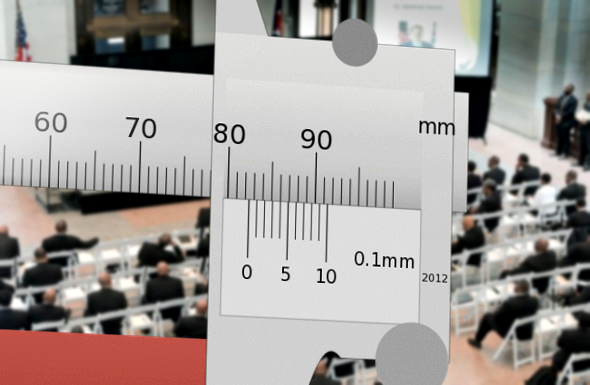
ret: 82.4
